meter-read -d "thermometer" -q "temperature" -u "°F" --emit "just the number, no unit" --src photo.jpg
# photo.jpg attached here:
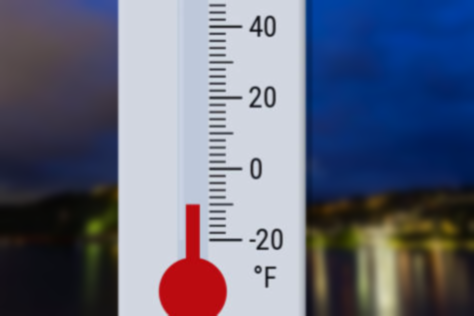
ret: -10
